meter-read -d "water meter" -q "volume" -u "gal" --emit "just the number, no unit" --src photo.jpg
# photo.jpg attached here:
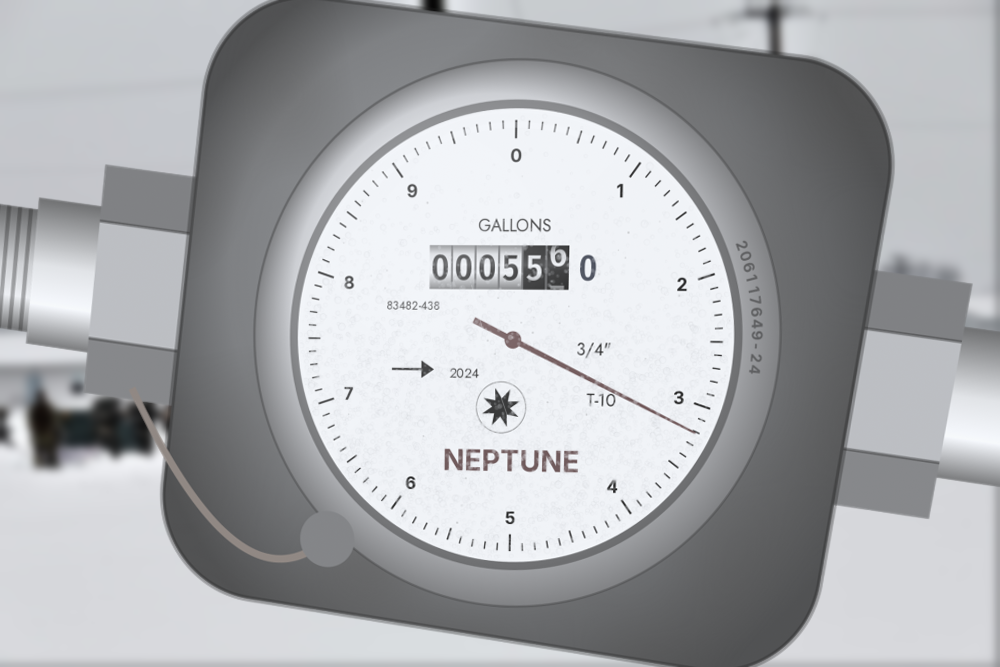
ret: 5563.2
